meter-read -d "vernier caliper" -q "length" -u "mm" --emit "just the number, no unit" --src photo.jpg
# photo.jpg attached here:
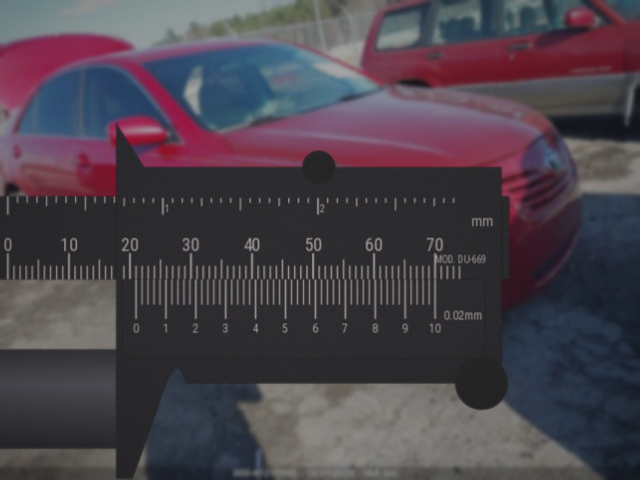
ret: 21.0
